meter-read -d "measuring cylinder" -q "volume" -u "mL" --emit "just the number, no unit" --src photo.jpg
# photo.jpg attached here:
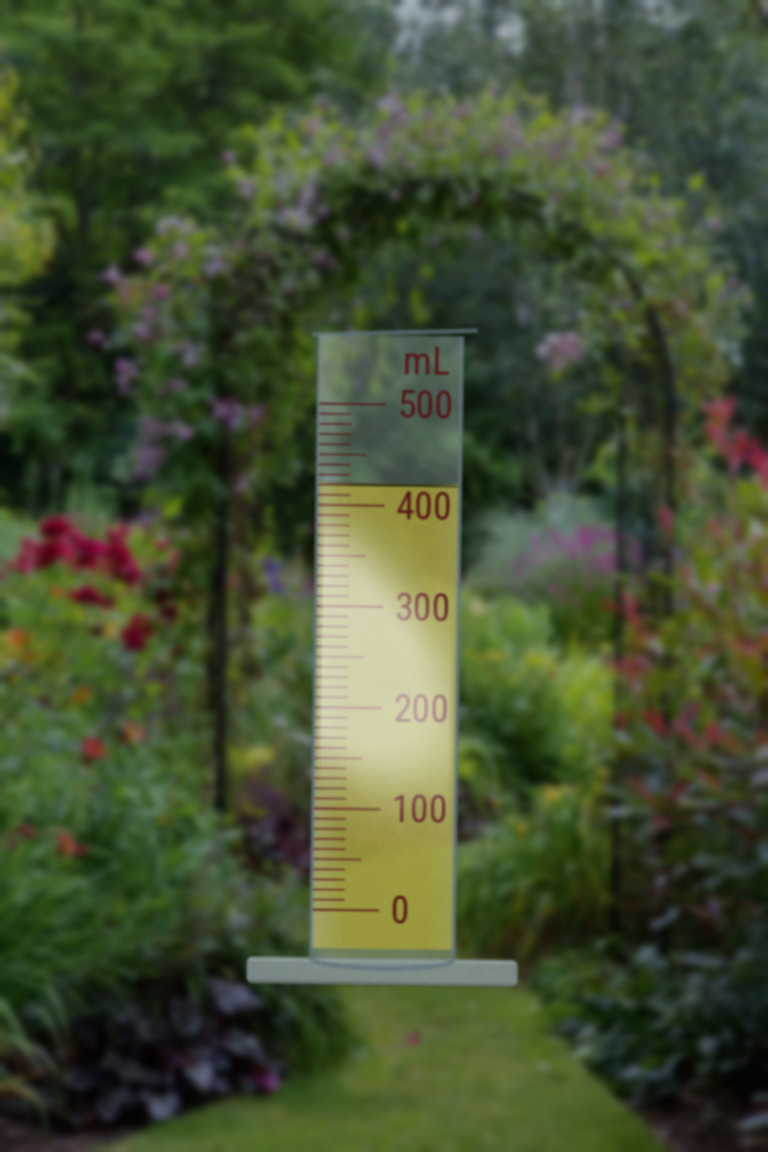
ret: 420
